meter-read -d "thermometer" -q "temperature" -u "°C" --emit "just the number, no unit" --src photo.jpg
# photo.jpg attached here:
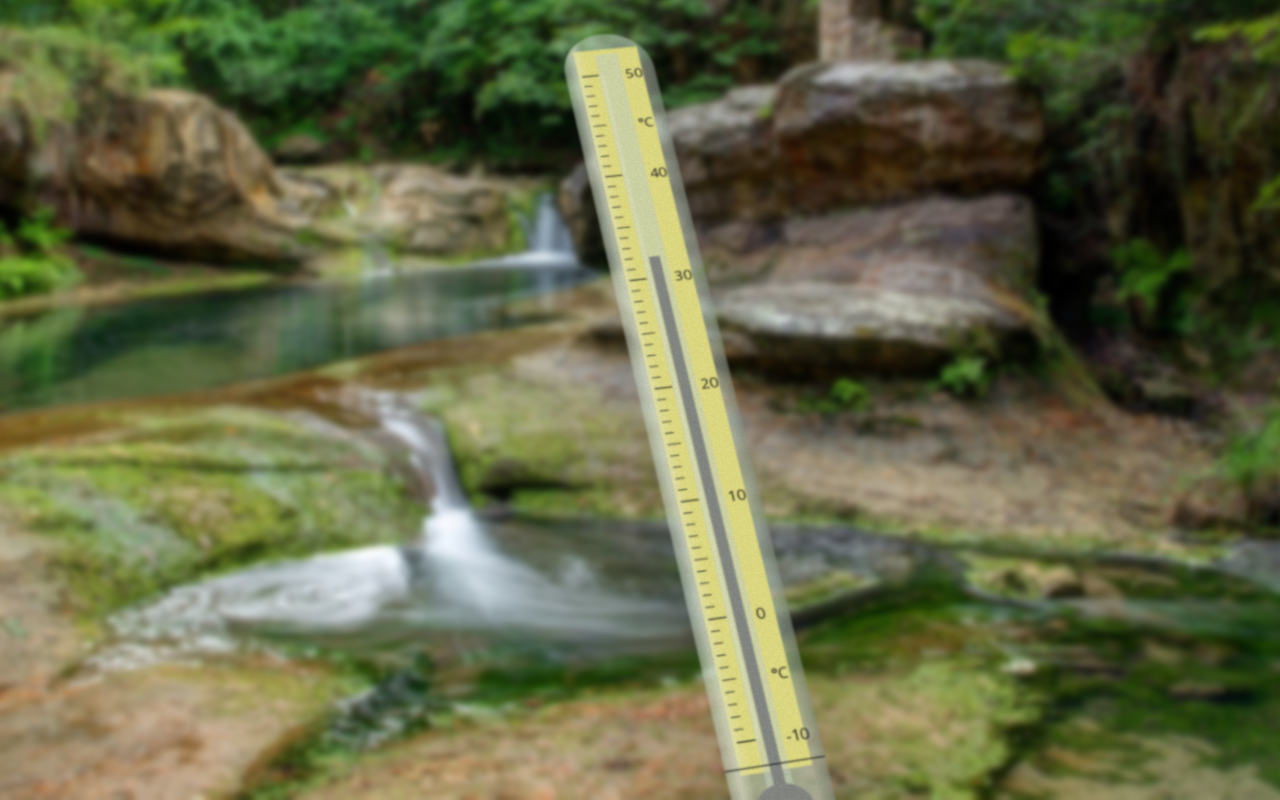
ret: 32
